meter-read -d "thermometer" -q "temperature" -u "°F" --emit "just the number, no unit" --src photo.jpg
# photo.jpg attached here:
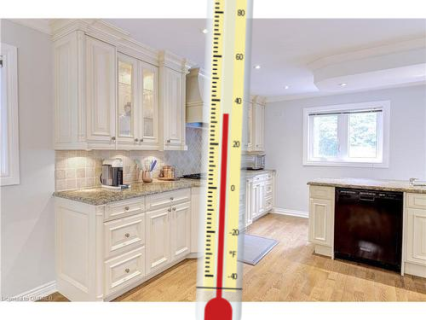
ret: 34
